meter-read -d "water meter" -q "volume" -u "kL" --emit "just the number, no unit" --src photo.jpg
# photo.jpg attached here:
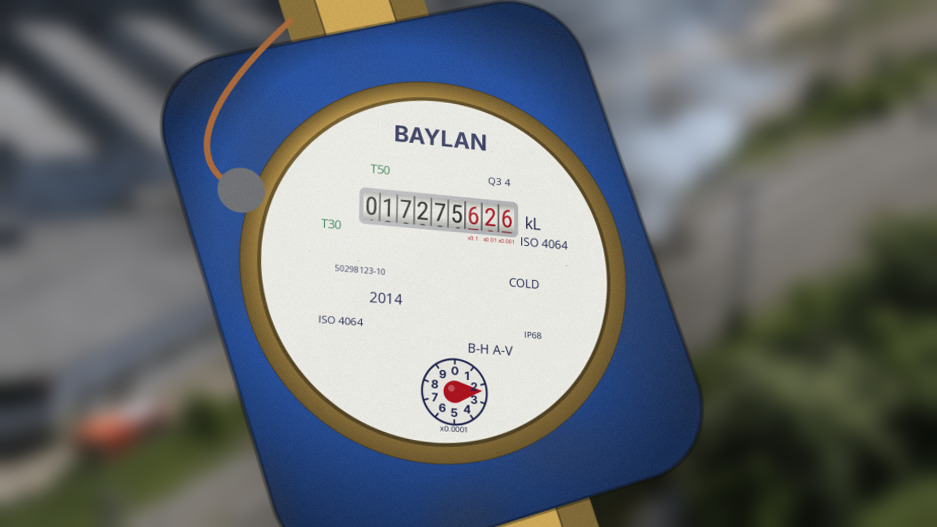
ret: 17275.6262
